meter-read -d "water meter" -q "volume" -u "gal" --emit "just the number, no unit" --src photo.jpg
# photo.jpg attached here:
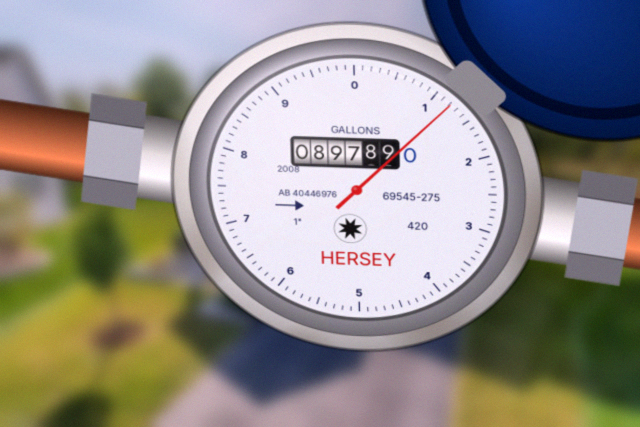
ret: 897891.2
